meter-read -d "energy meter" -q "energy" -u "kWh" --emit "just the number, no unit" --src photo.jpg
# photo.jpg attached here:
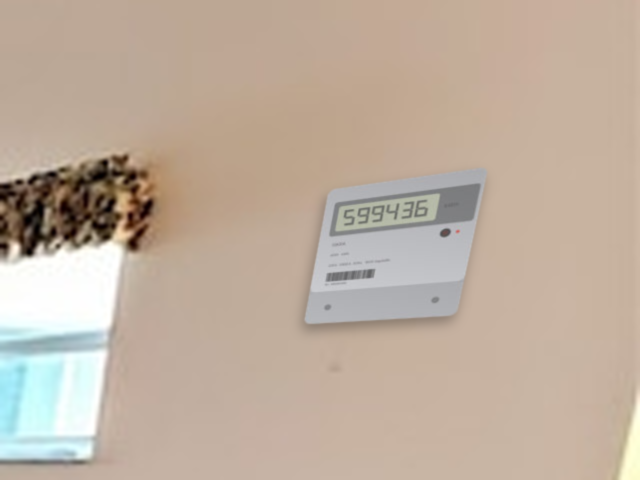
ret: 599436
